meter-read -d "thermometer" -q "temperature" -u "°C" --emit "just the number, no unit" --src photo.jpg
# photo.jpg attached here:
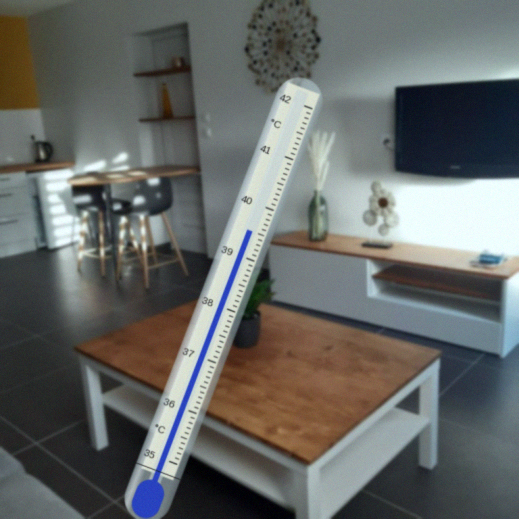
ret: 39.5
